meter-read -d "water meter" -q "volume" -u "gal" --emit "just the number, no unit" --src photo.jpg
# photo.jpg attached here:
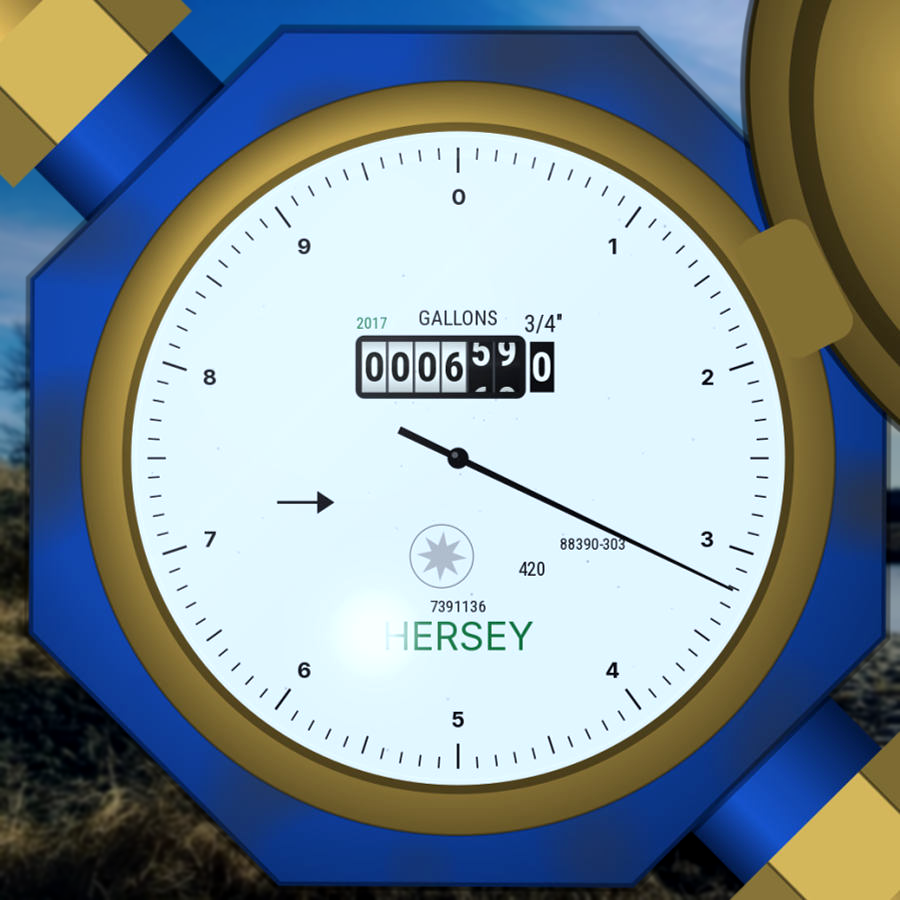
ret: 6593.2
